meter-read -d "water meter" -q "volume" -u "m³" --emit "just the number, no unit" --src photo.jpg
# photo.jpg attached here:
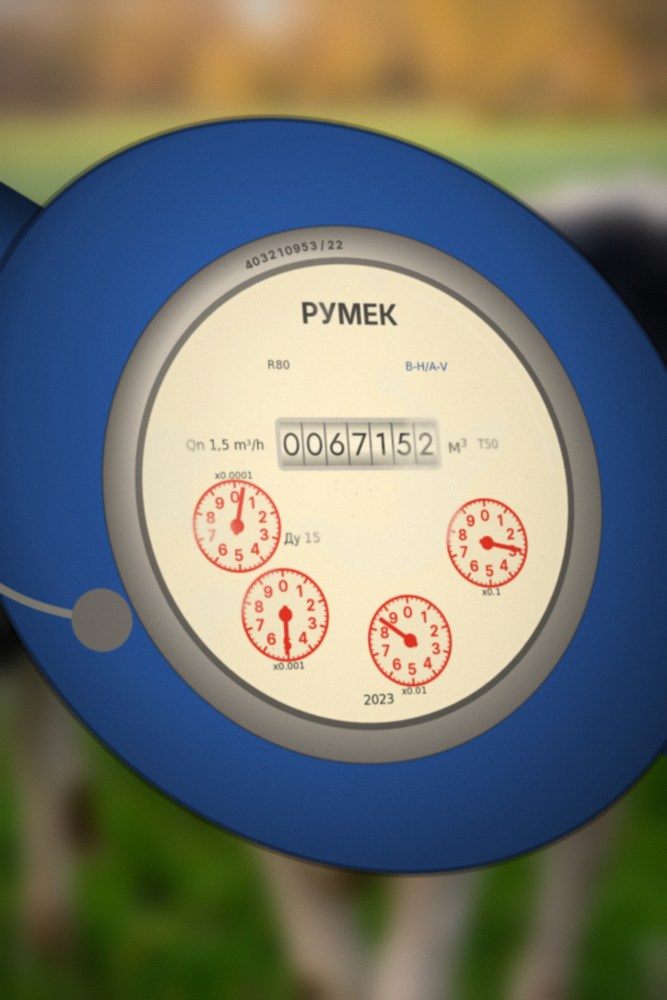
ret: 67152.2850
